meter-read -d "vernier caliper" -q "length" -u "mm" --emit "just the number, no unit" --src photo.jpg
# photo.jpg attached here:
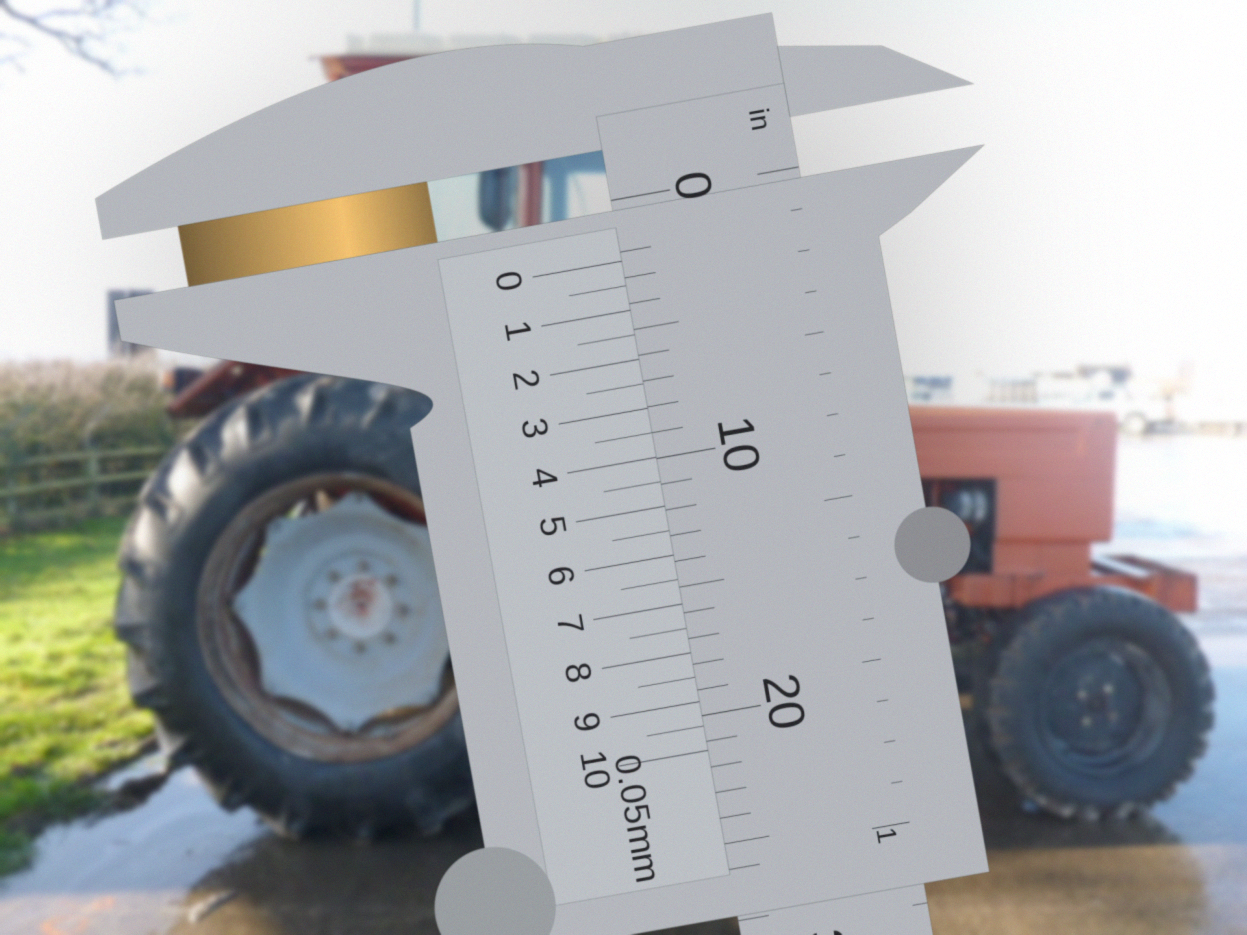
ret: 2.35
